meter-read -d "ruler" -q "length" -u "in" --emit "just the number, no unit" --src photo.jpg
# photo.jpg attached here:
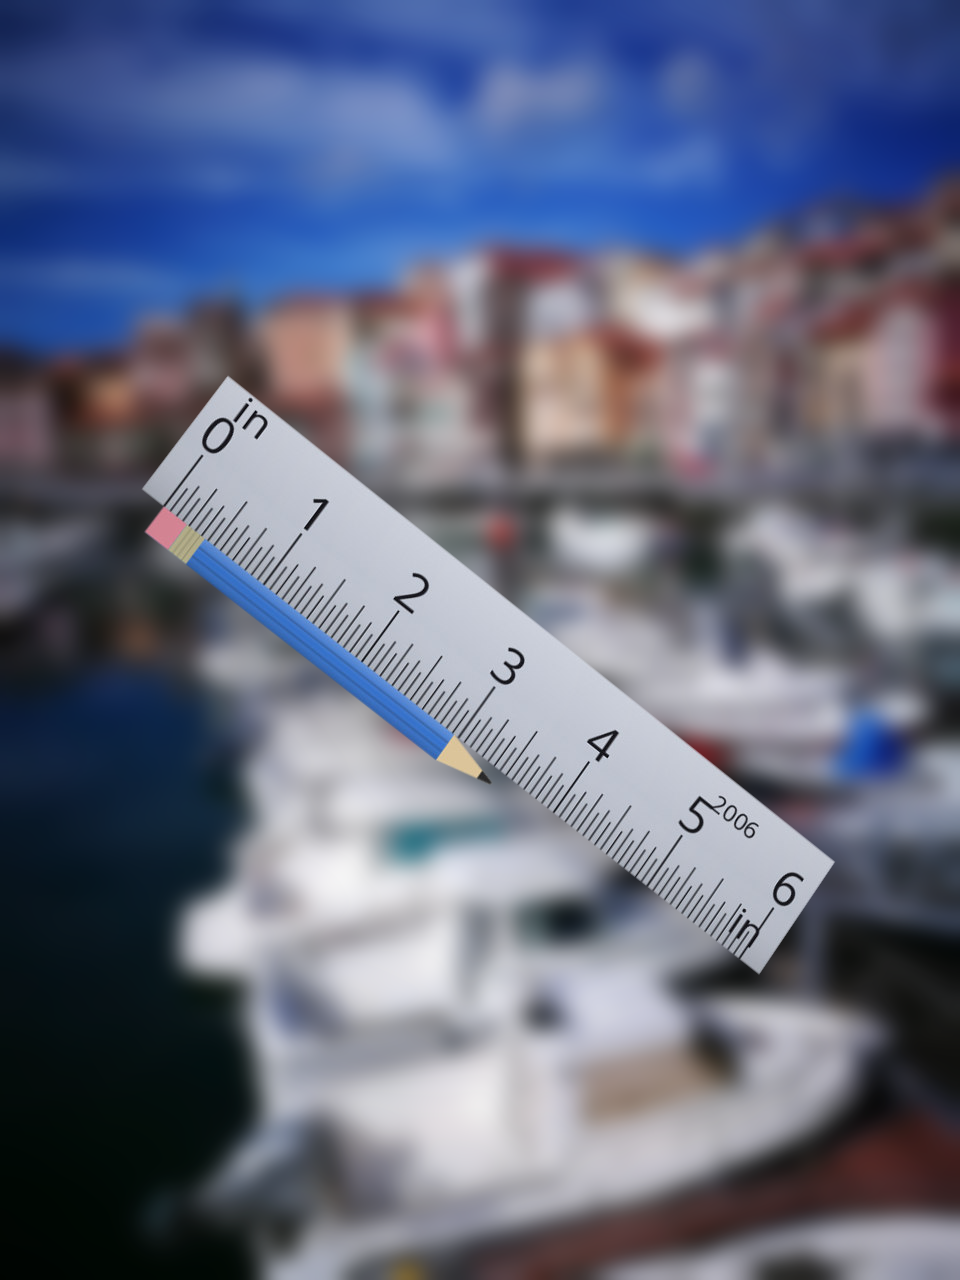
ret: 3.4375
